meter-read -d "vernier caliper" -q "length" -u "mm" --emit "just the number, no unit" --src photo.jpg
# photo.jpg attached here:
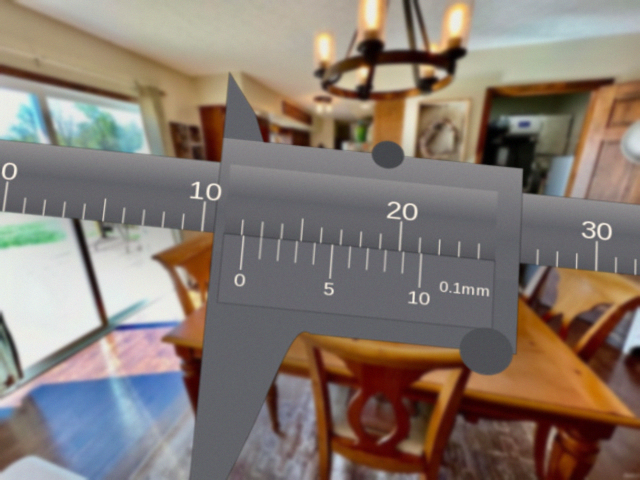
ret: 12.1
